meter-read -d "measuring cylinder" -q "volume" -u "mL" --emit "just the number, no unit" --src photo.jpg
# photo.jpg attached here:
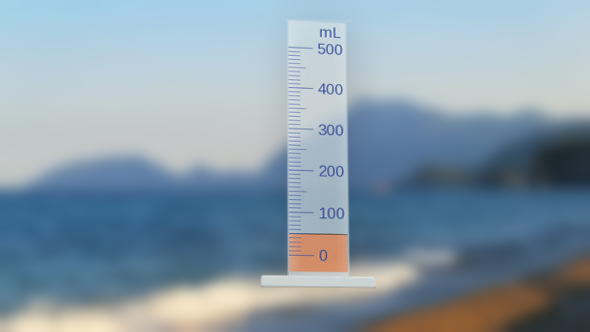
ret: 50
